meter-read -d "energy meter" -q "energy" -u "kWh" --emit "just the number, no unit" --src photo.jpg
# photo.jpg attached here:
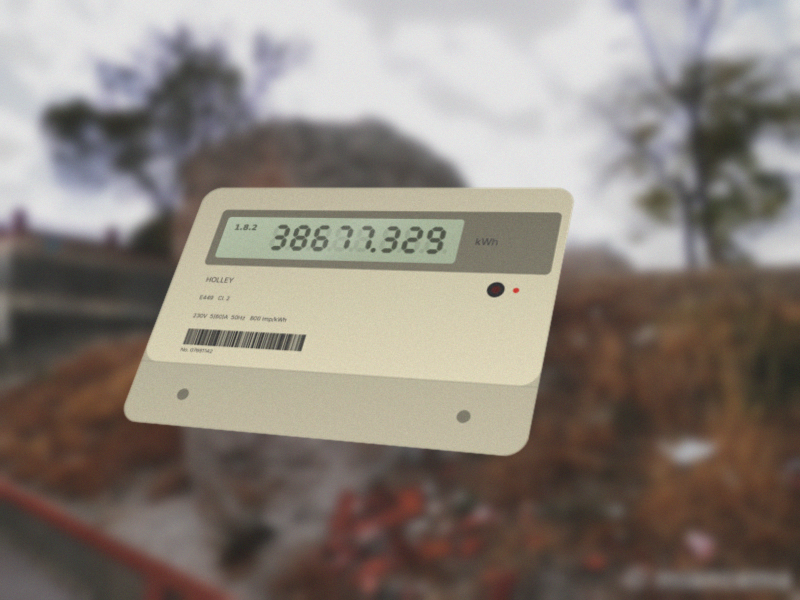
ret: 38677.329
